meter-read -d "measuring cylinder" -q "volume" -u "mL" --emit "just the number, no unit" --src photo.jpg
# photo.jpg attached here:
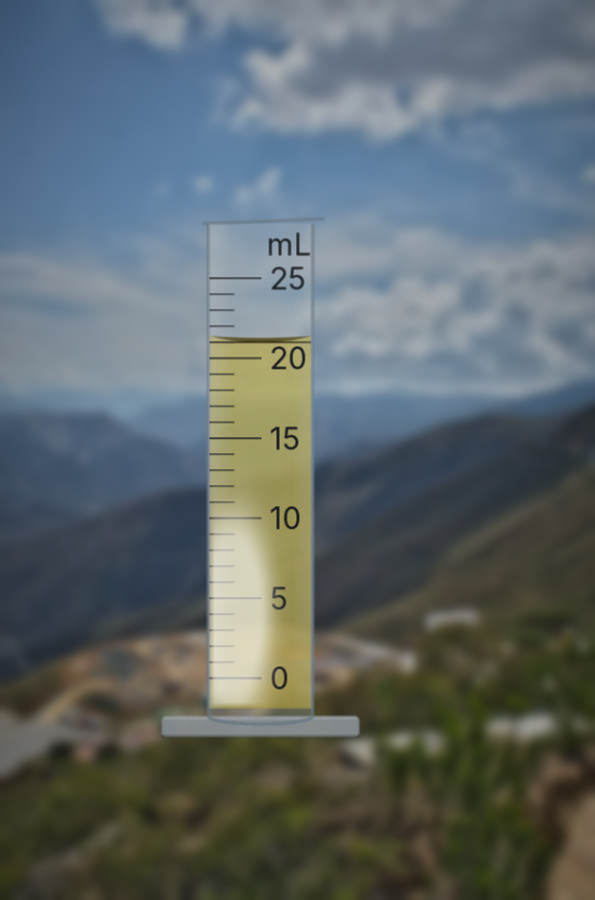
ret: 21
